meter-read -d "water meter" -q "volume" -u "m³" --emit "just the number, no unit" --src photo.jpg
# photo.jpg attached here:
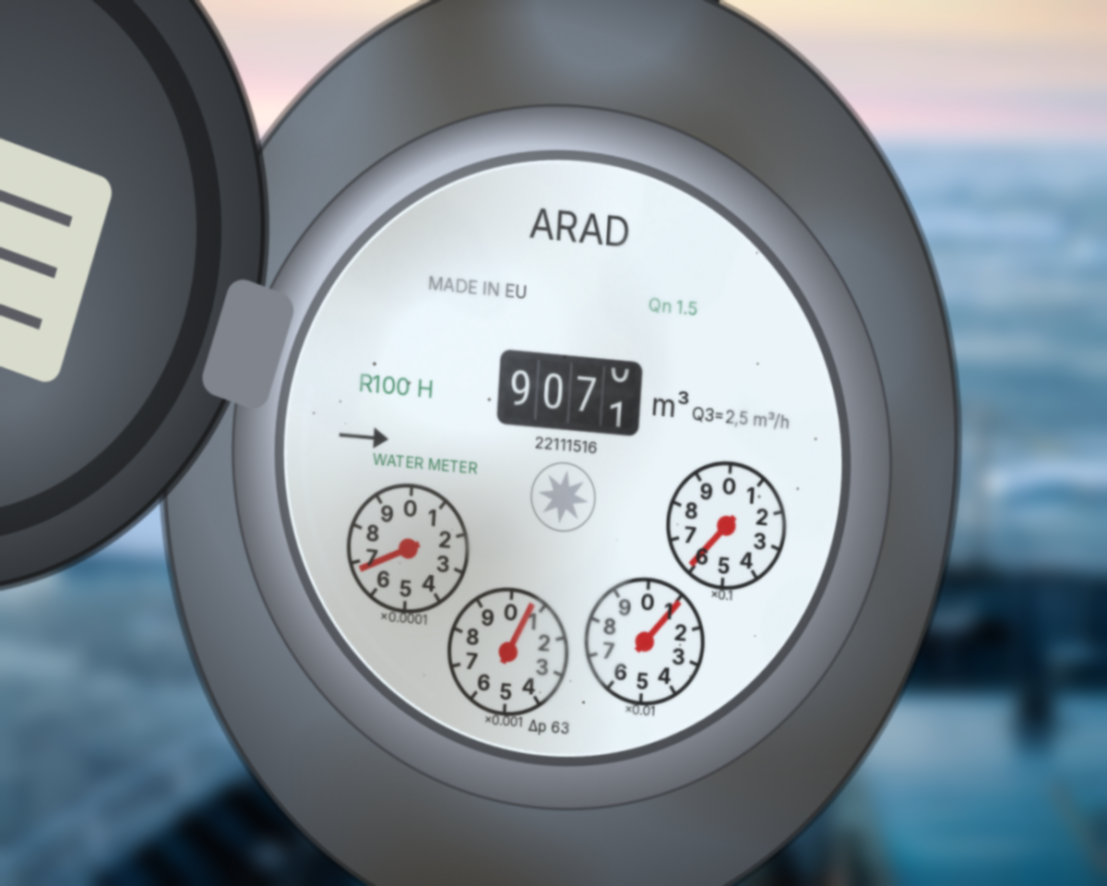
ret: 9070.6106
